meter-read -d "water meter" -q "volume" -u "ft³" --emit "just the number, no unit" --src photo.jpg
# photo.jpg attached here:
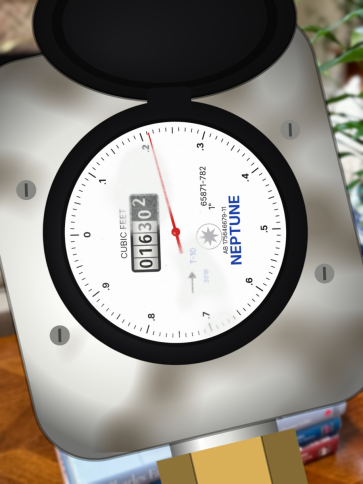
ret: 16302.21
